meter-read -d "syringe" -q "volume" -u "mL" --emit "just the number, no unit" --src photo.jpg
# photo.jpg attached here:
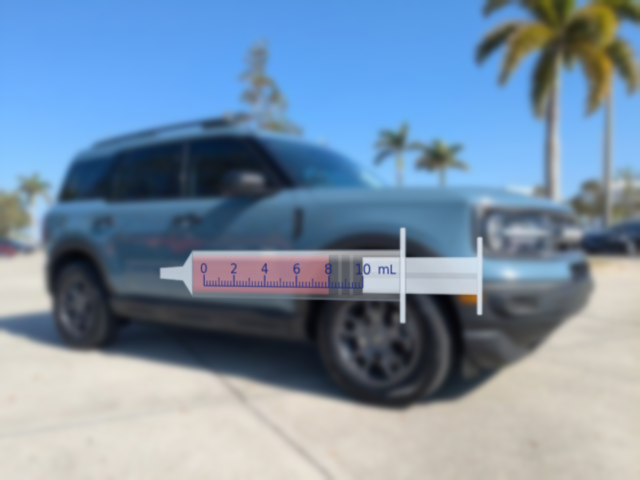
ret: 8
